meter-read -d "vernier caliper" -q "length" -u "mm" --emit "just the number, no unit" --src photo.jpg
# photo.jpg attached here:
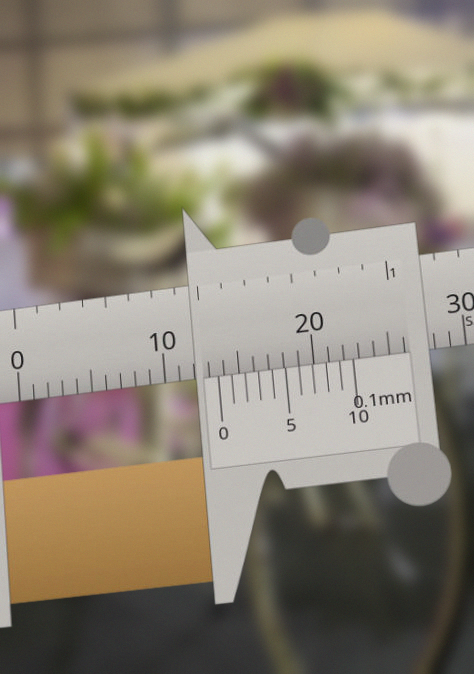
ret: 13.6
